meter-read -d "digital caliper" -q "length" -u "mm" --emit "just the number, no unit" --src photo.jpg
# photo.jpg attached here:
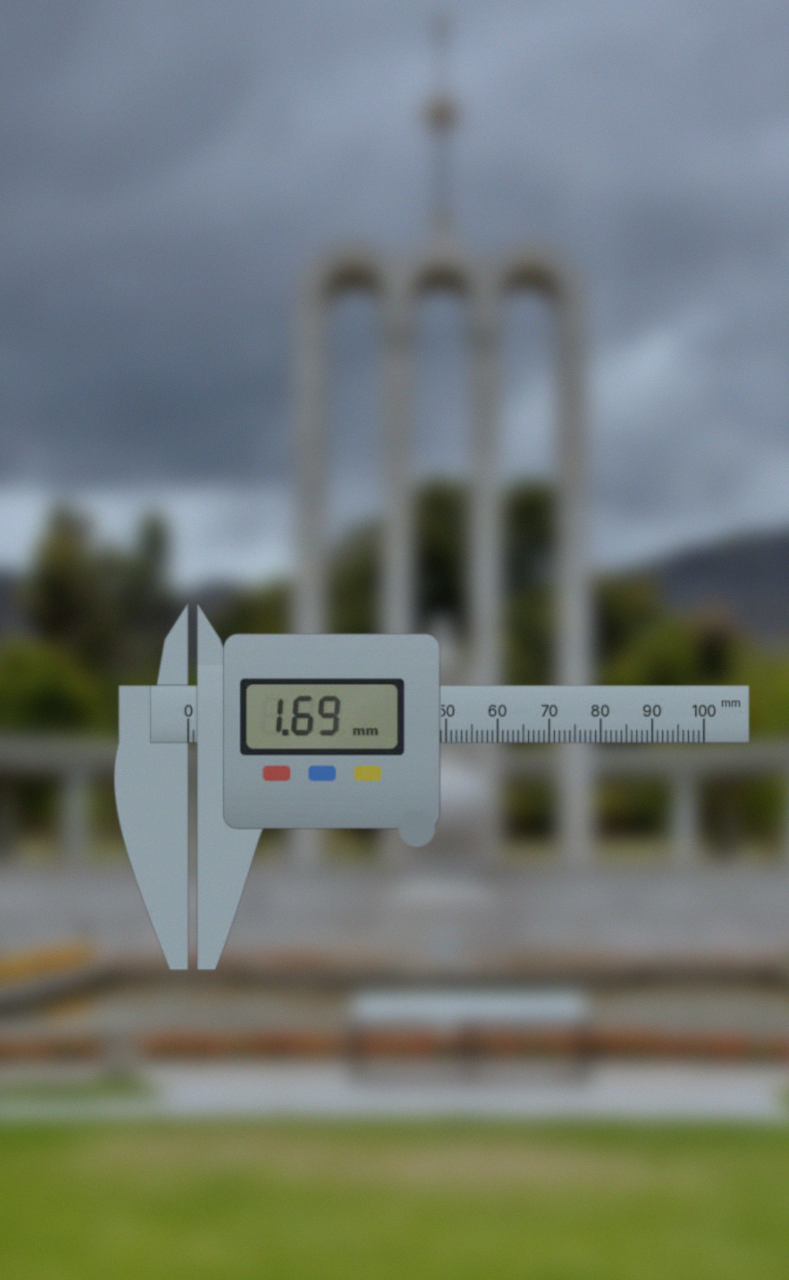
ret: 1.69
